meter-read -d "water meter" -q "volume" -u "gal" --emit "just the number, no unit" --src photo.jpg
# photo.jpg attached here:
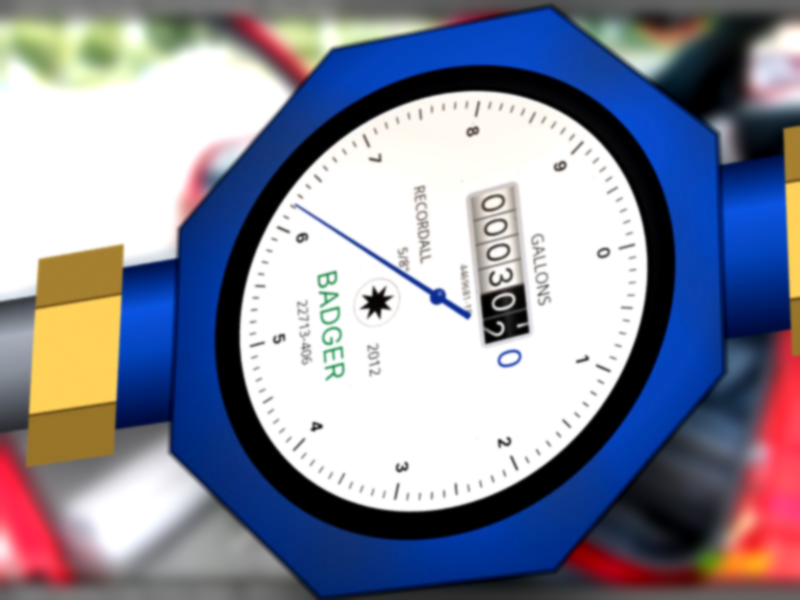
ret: 3016.2
